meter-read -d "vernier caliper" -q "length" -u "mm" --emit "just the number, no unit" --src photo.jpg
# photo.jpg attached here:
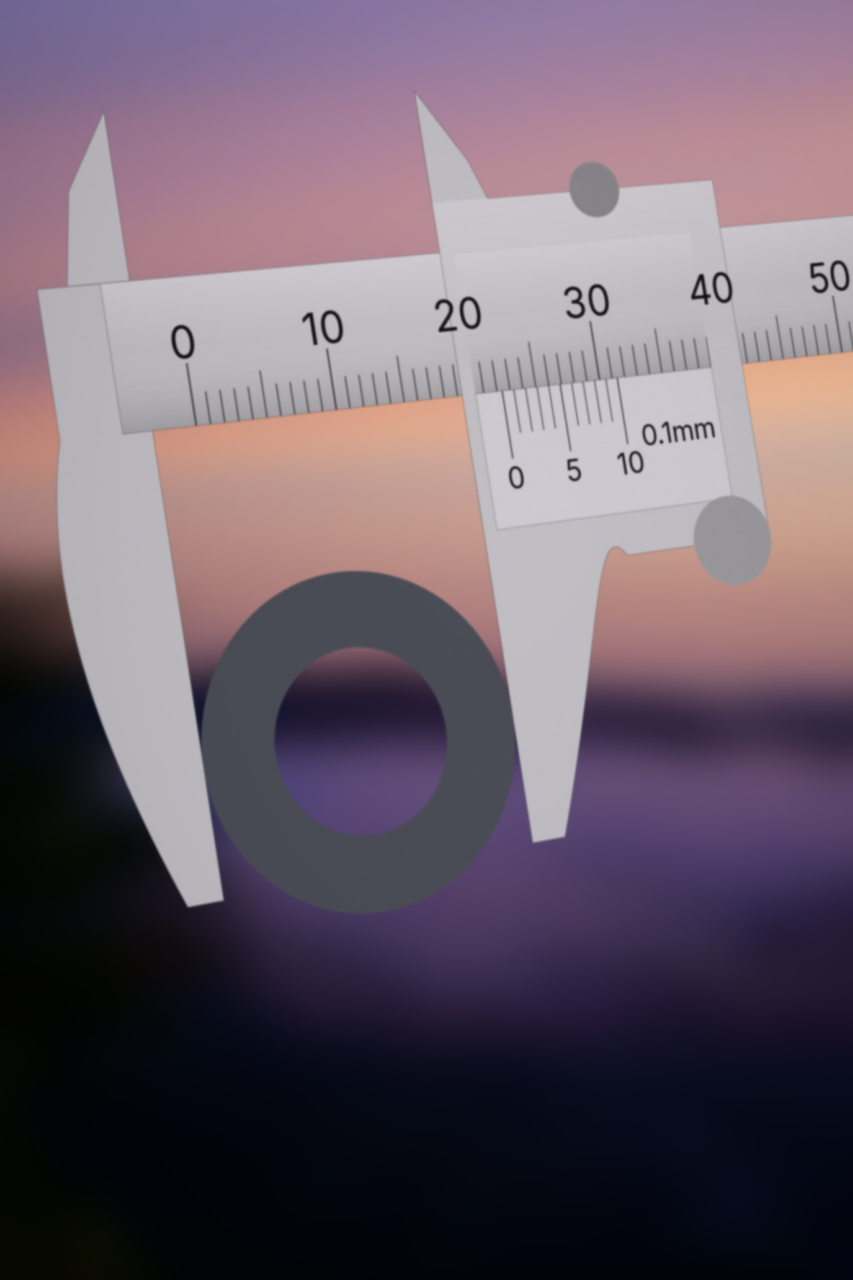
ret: 22.4
